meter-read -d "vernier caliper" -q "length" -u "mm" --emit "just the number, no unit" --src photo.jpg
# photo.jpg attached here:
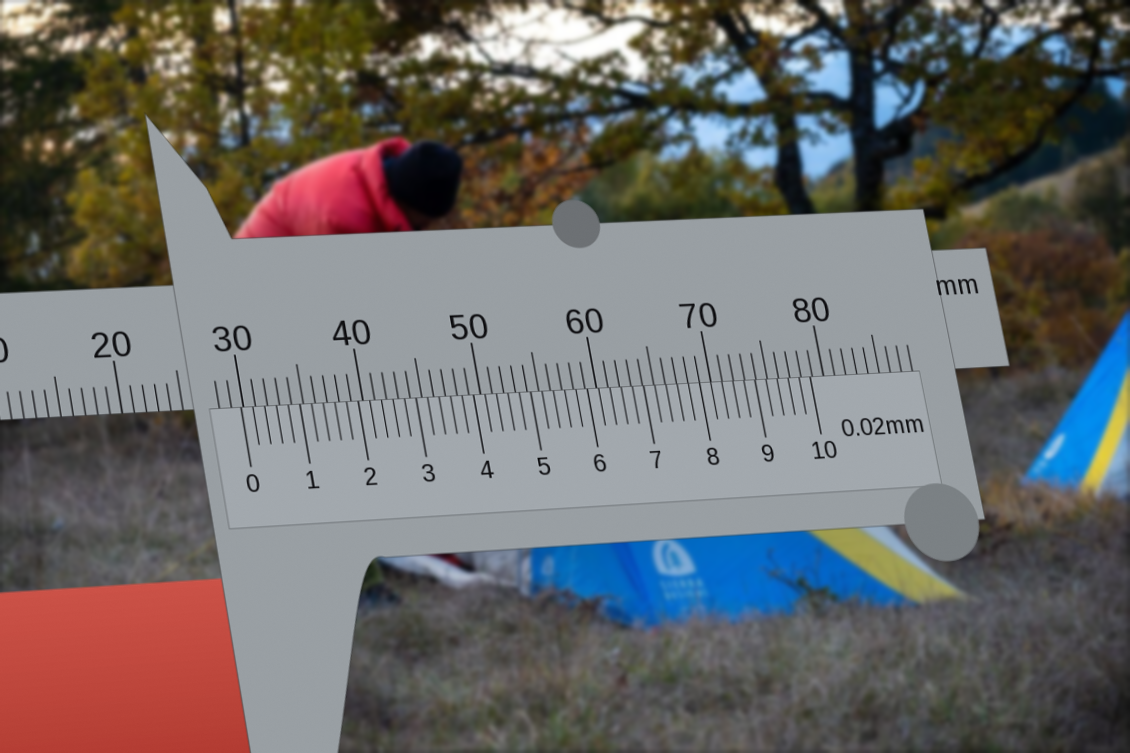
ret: 29.8
